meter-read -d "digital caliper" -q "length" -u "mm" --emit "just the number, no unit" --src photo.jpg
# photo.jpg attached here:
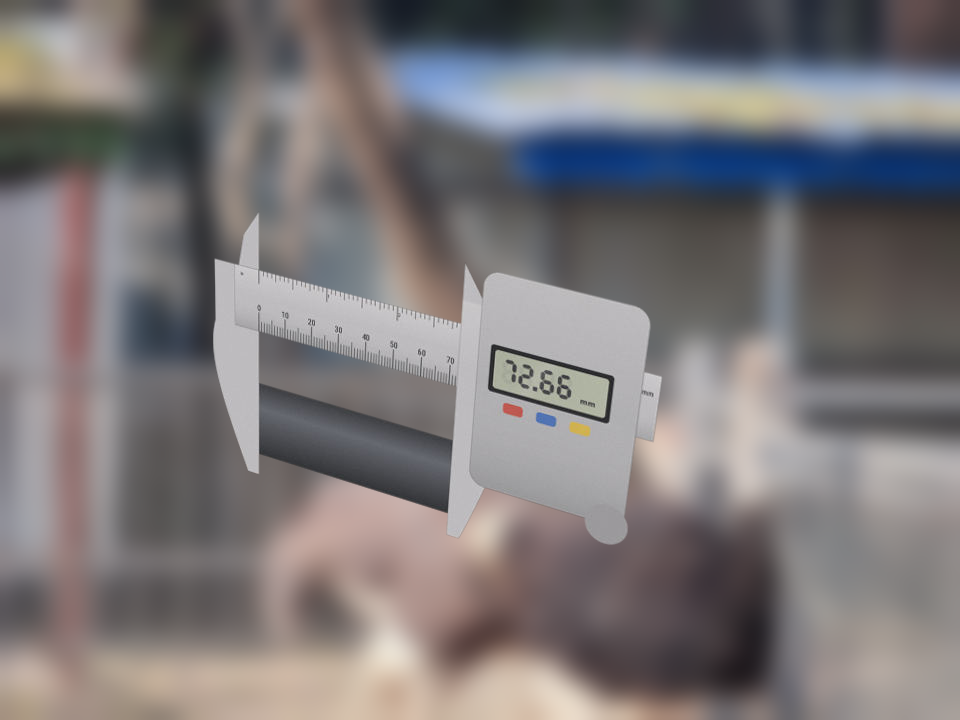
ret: 72.66
